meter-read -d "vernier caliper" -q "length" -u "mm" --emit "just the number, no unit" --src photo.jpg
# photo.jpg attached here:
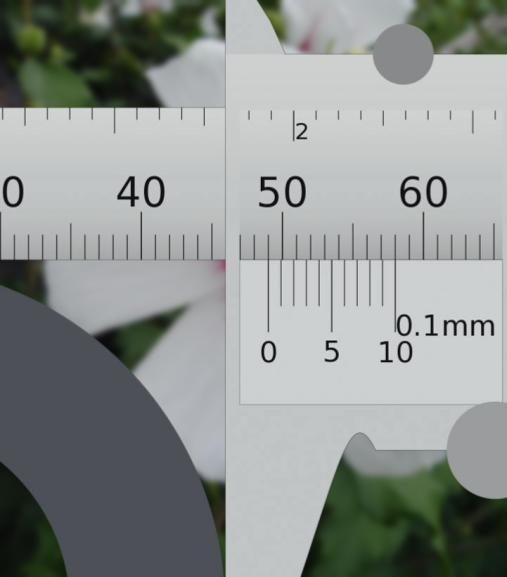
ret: 49.0
